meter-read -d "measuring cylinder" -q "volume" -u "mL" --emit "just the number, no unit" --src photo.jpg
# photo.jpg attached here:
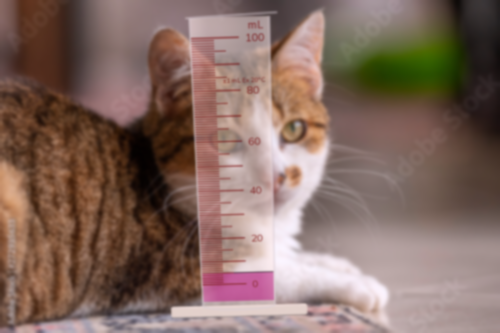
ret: 5
